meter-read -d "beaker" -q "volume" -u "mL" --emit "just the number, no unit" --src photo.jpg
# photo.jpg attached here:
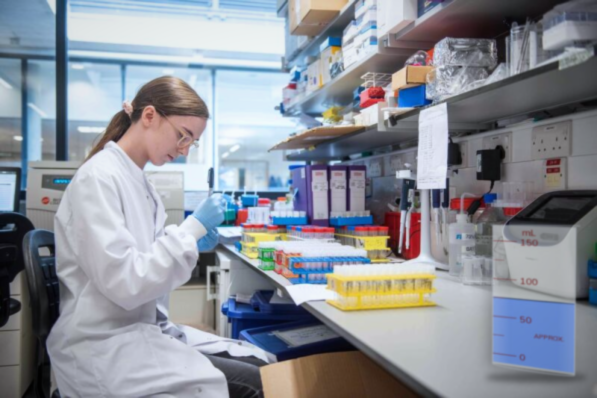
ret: 75
